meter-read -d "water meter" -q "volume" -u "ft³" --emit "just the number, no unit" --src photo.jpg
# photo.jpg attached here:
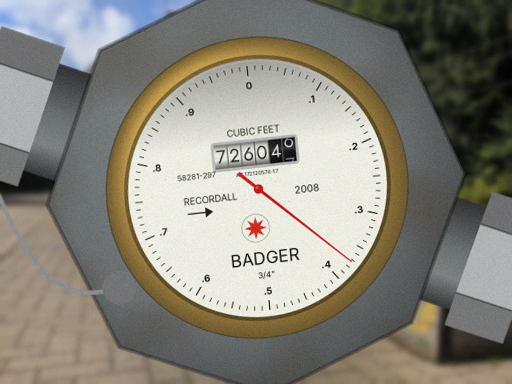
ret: 726046.37
